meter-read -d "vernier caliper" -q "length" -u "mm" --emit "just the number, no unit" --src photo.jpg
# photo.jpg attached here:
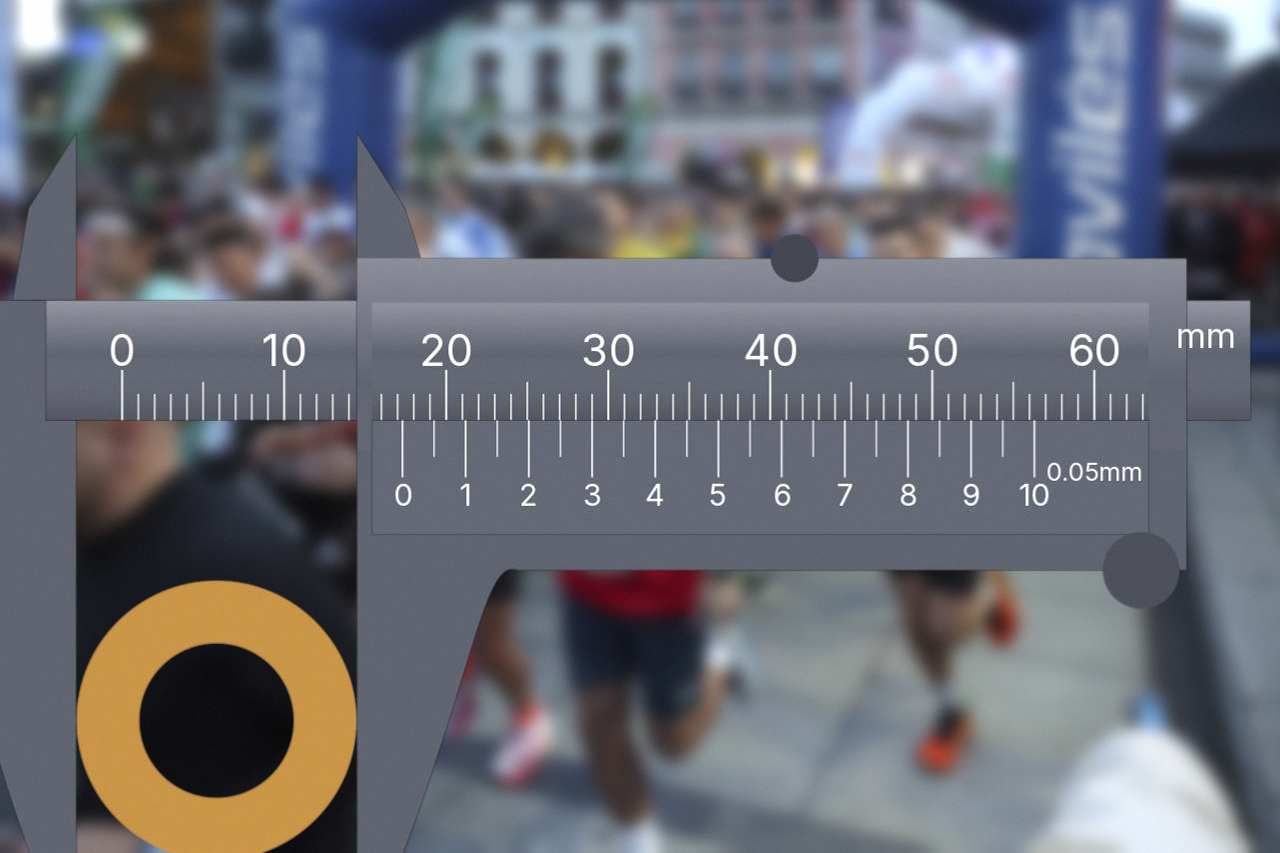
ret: 17.3
